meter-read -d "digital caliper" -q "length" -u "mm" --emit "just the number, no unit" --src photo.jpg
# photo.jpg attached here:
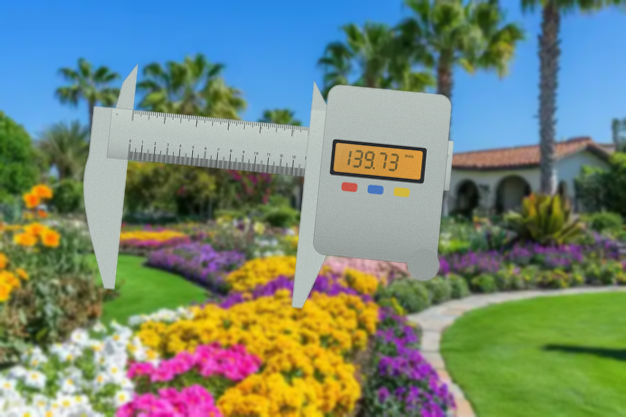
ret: 139.73
